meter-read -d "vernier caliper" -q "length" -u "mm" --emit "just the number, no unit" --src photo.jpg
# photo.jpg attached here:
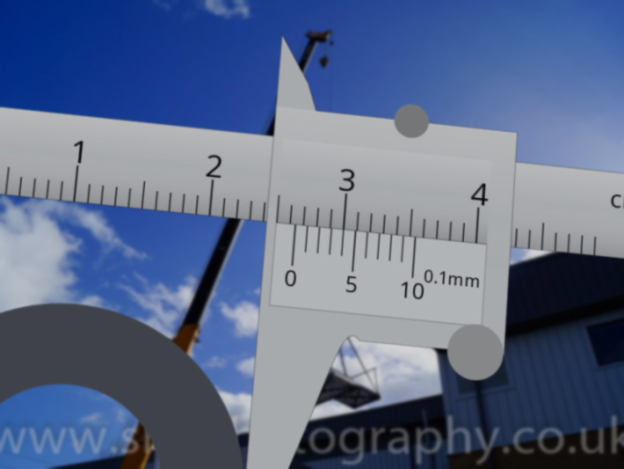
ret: 26.4
